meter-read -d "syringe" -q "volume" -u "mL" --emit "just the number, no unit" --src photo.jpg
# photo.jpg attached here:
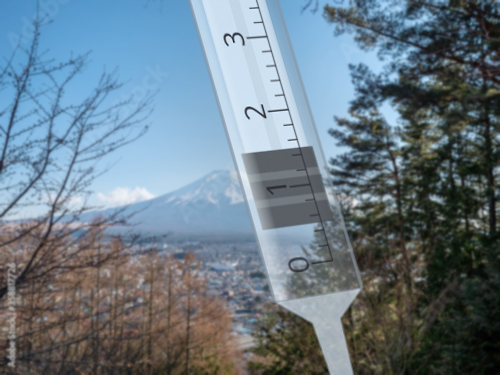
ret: 0.5
